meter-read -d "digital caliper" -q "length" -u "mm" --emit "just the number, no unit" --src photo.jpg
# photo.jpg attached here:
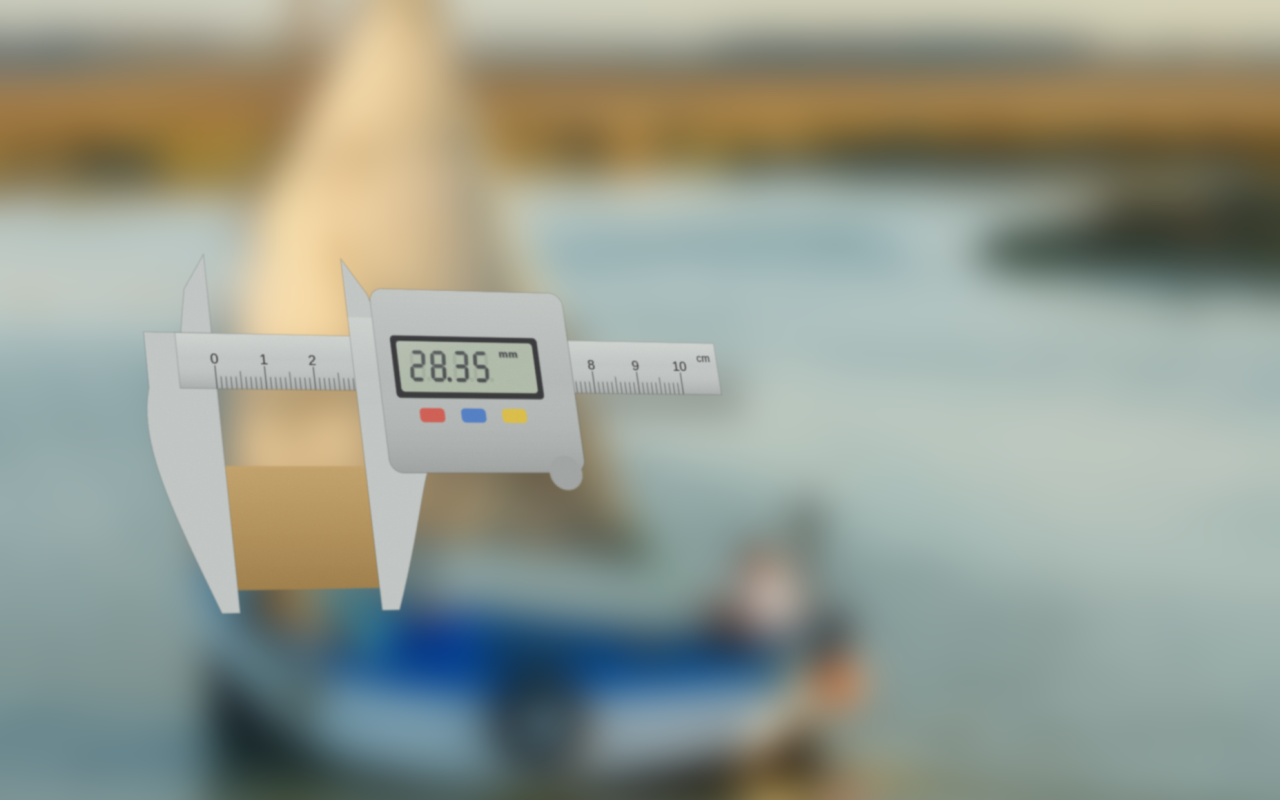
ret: 28.35
